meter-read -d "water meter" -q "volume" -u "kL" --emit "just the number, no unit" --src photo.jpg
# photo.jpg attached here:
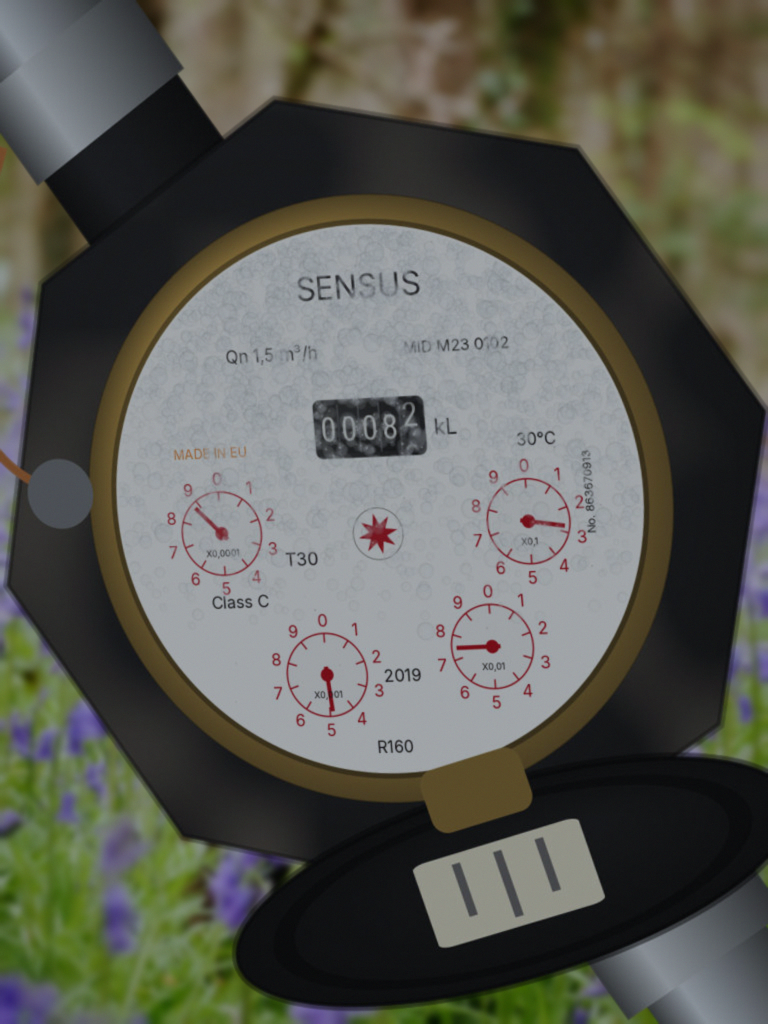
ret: 82.2748
